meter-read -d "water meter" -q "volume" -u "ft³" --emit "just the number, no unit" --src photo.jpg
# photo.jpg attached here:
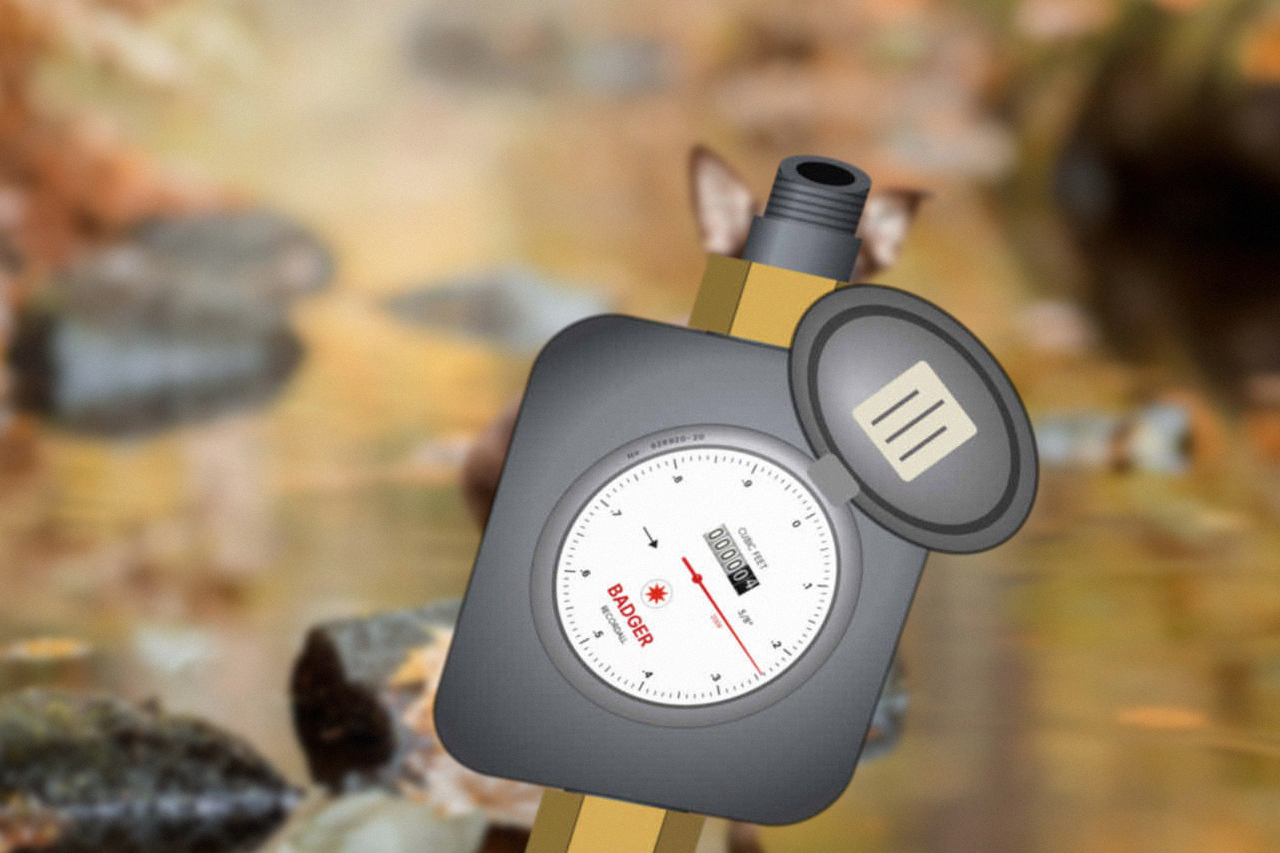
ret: 4.24
